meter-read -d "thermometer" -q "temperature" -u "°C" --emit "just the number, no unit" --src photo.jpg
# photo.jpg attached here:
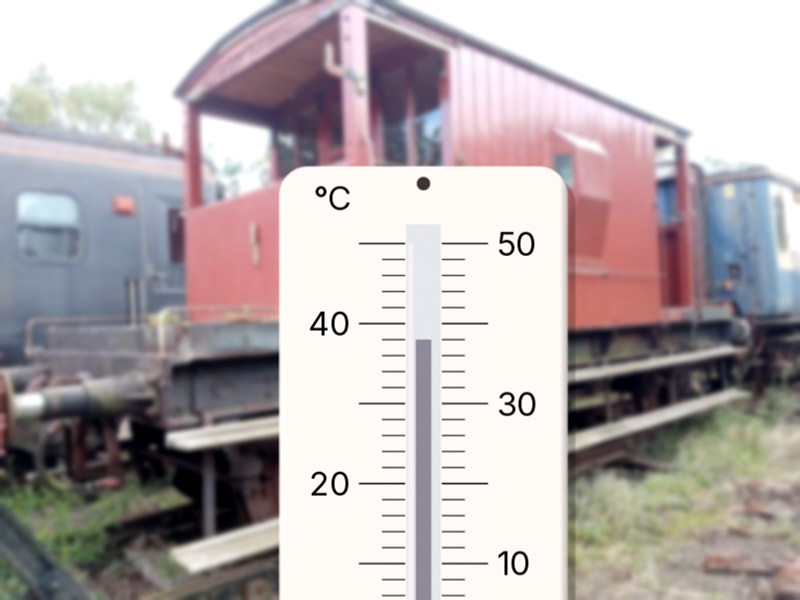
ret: 38
